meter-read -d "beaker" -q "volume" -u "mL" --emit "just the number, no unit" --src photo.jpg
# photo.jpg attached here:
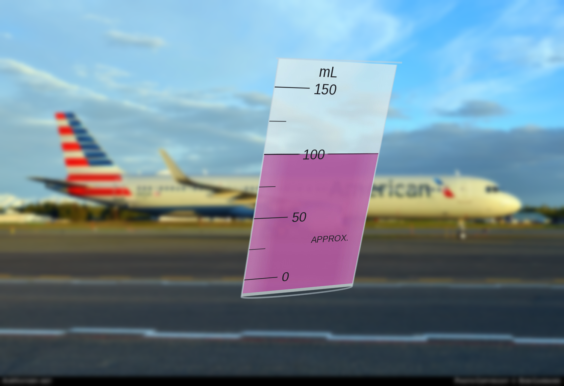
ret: 100
